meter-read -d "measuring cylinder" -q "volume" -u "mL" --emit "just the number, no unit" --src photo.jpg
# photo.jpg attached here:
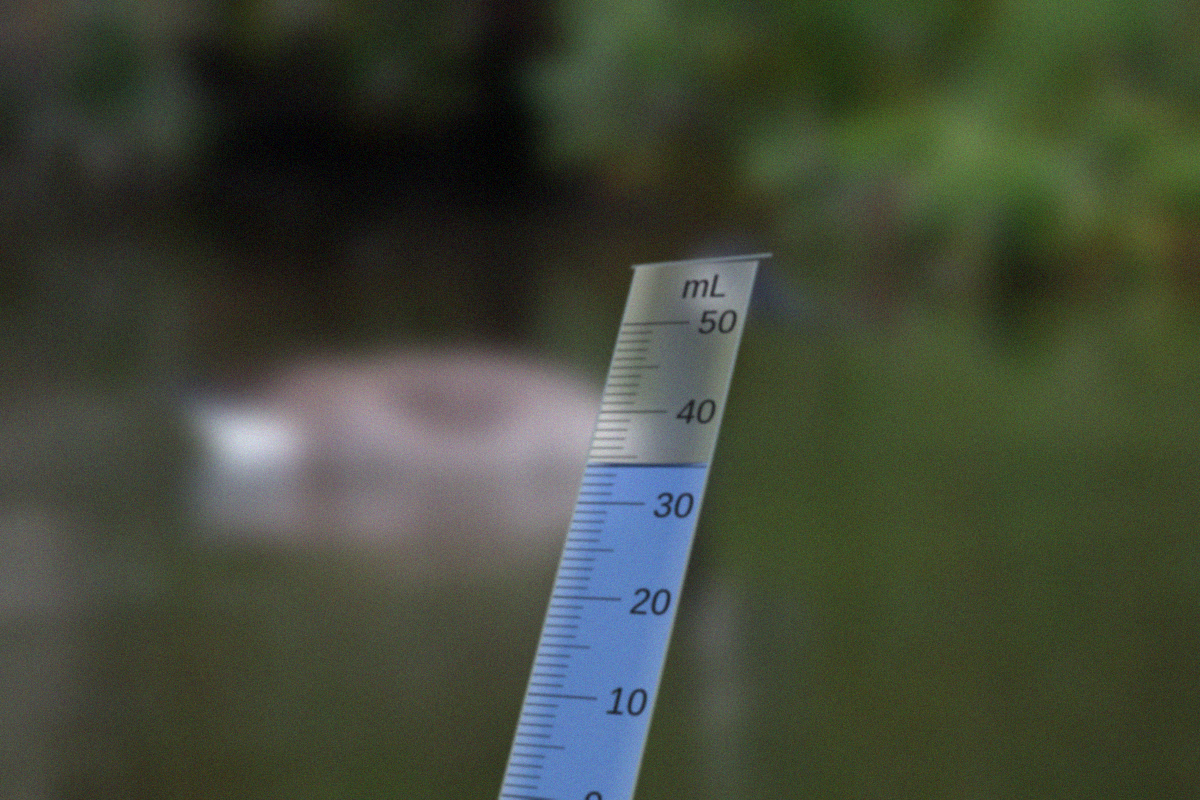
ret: 34
